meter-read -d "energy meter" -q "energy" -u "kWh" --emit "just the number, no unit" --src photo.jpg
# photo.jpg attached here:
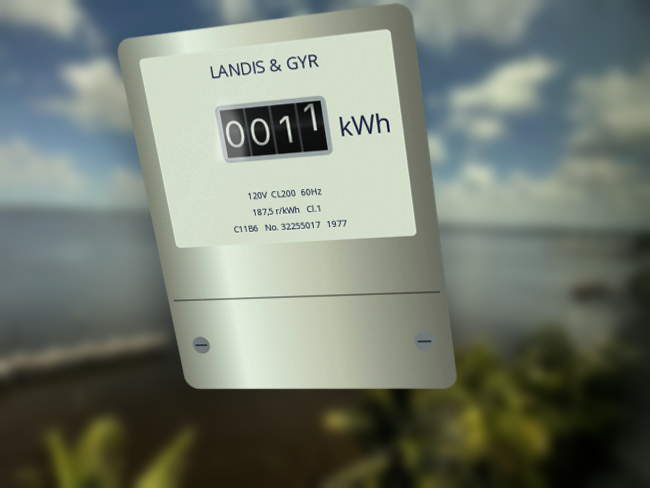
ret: 11
